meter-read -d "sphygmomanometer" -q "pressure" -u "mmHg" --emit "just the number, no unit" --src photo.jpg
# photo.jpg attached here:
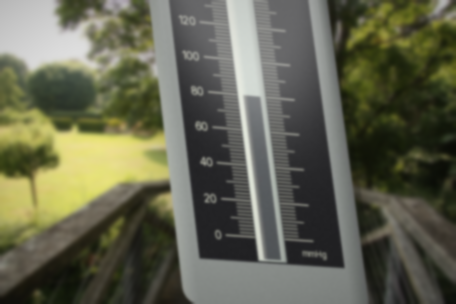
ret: 80
